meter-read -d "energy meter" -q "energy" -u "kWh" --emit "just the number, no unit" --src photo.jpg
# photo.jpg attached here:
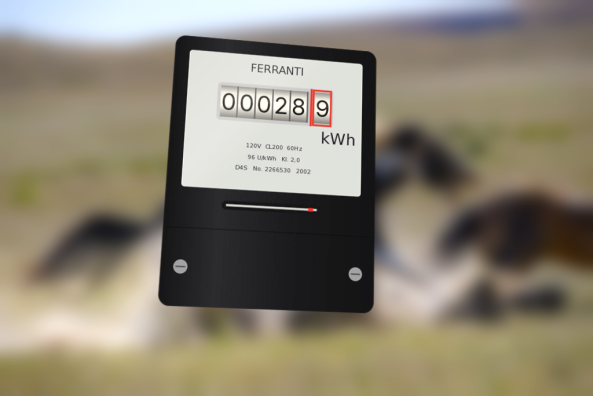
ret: 28.9
